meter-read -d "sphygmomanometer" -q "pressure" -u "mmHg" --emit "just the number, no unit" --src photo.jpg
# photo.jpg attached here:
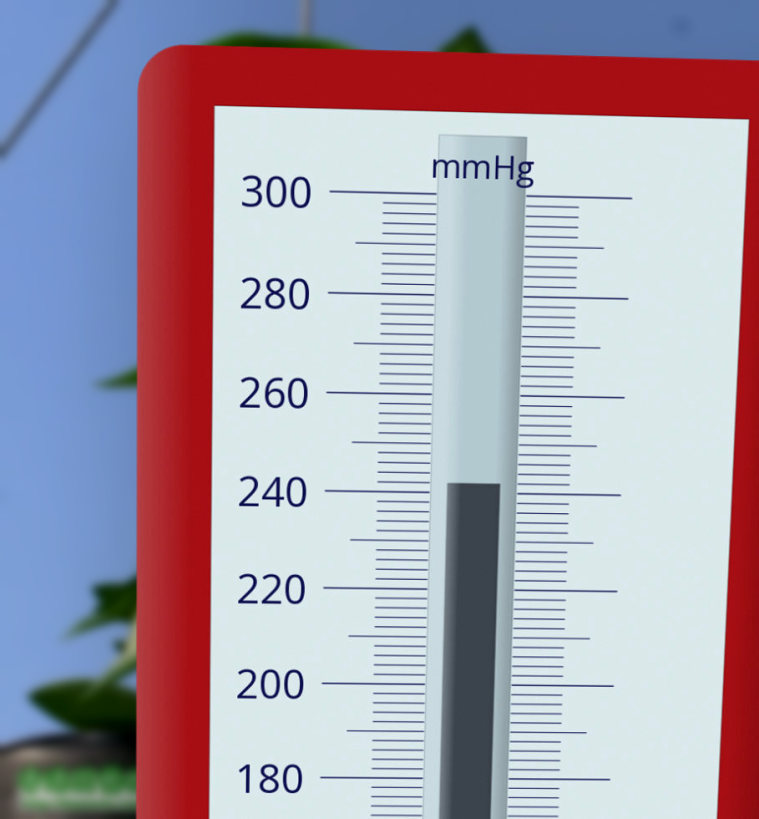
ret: 242
